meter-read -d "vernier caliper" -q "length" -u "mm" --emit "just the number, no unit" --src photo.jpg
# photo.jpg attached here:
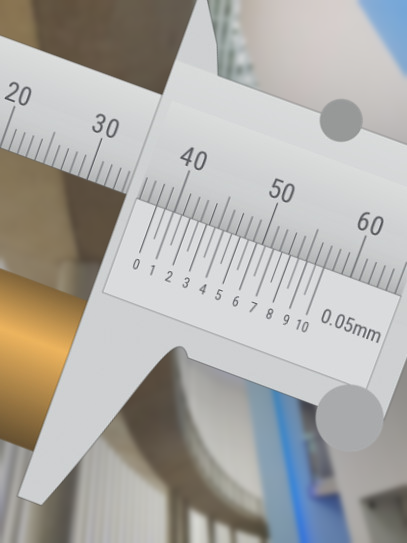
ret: 38.0
